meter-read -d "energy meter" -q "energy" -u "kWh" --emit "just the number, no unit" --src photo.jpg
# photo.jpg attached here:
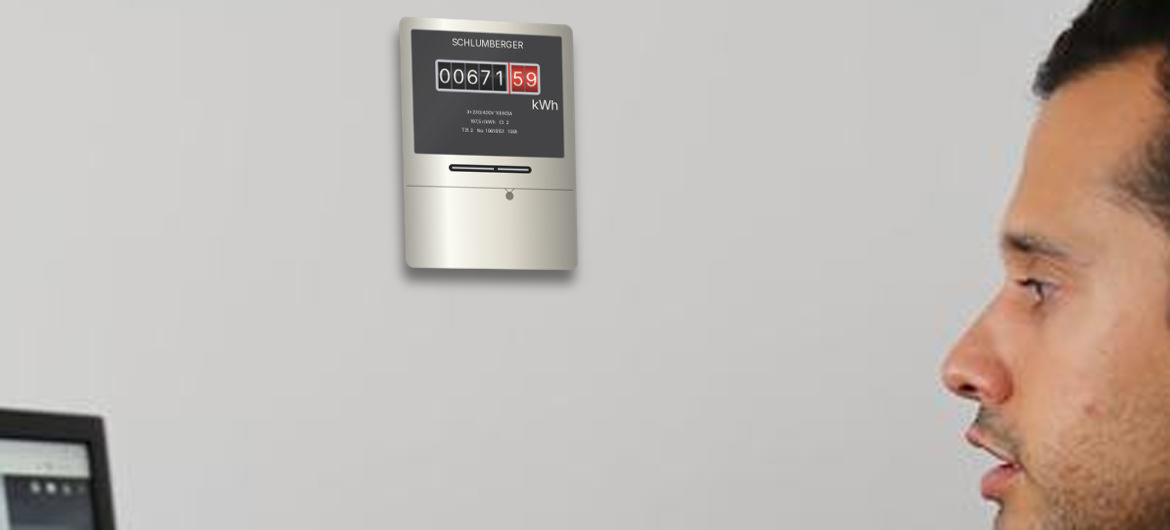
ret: 671.59
